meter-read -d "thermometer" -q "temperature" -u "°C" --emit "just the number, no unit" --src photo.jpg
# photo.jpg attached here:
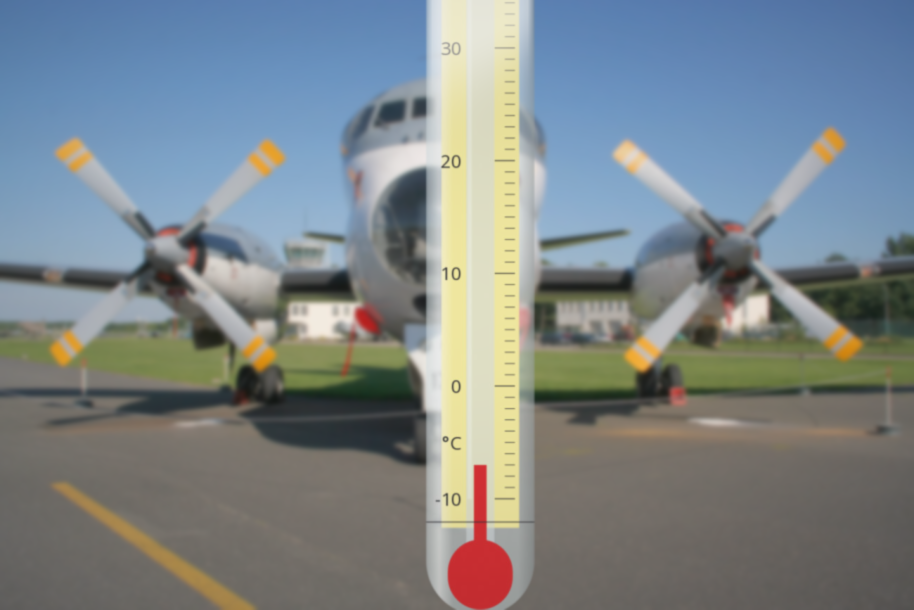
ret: -7
